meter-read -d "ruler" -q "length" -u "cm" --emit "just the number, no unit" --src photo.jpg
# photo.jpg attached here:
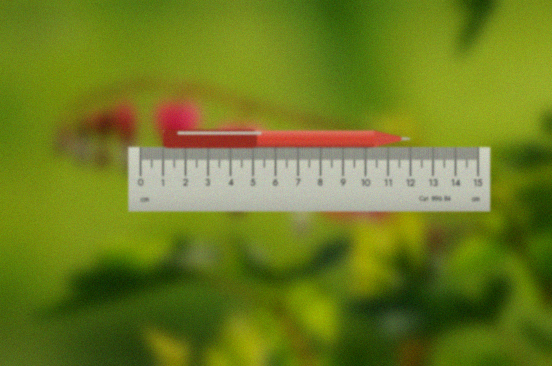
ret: 11
